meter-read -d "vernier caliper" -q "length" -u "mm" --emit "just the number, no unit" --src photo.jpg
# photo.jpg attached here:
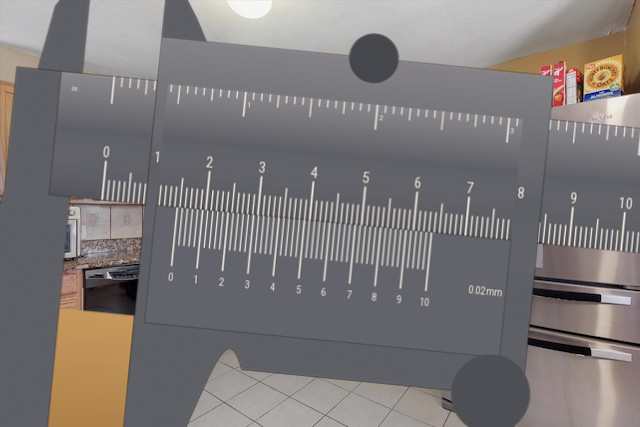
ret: 14.5
